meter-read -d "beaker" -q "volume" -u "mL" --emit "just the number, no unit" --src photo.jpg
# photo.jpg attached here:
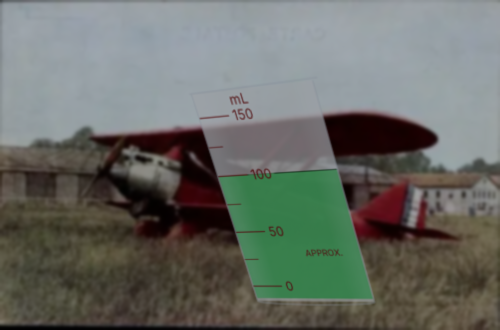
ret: 100
